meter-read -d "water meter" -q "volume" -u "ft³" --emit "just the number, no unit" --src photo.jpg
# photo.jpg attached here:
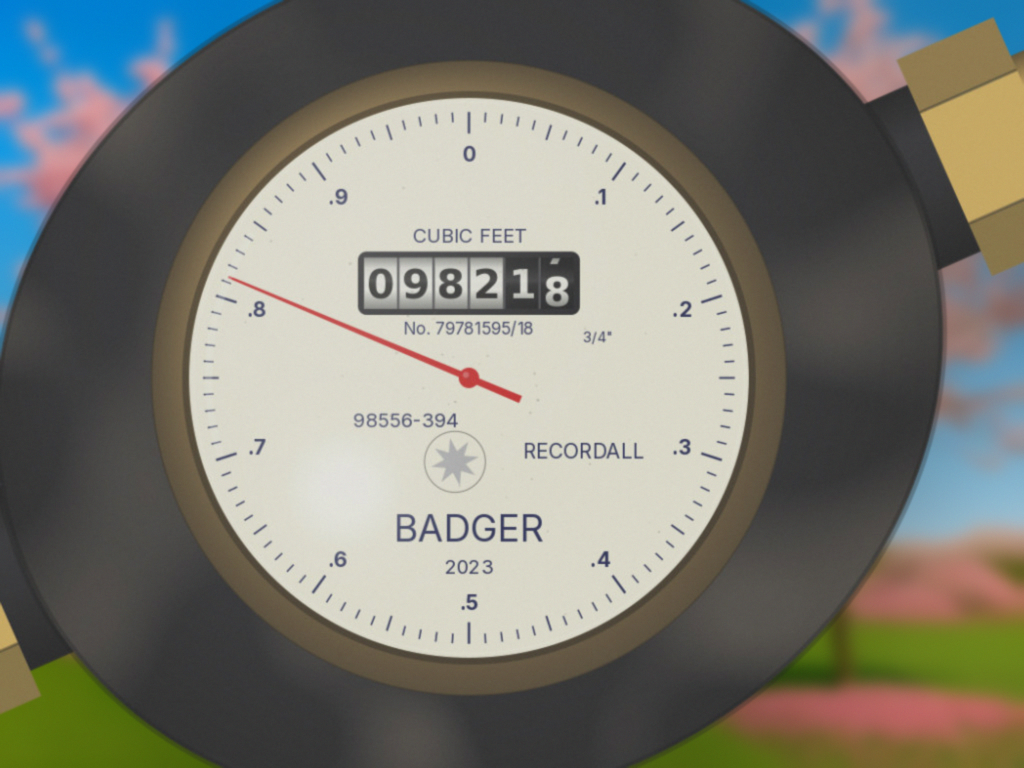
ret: 98217.81
